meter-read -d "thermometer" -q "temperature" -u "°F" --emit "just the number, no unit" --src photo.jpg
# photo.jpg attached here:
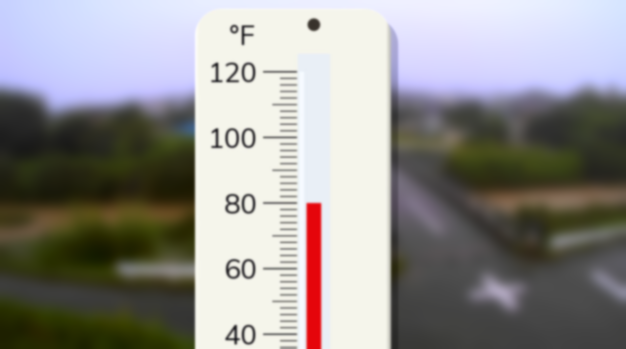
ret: 80
